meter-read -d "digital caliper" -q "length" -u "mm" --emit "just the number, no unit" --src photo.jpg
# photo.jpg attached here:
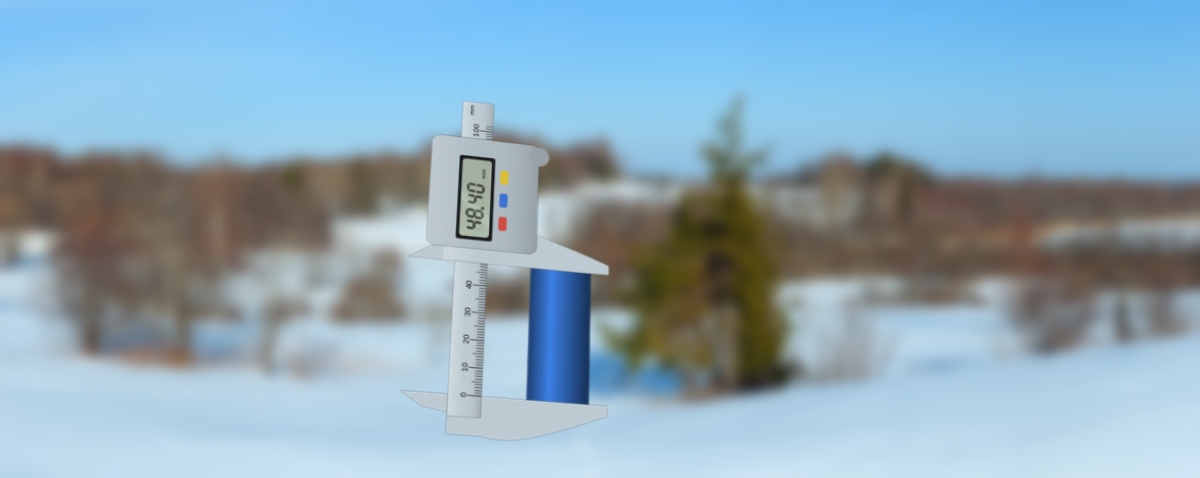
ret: 48.40
